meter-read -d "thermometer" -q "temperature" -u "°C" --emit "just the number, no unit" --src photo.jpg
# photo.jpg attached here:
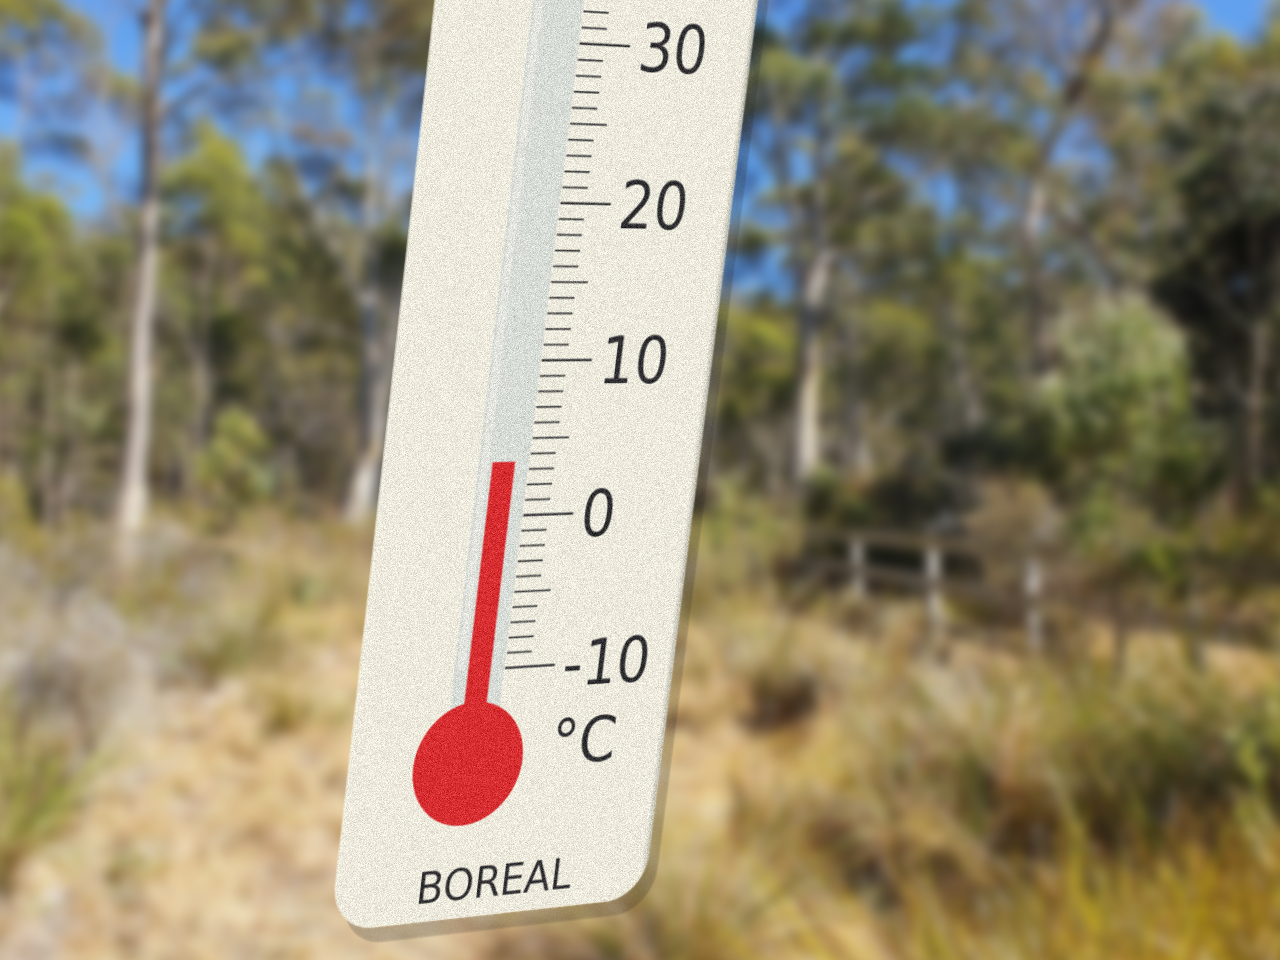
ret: 3.5
